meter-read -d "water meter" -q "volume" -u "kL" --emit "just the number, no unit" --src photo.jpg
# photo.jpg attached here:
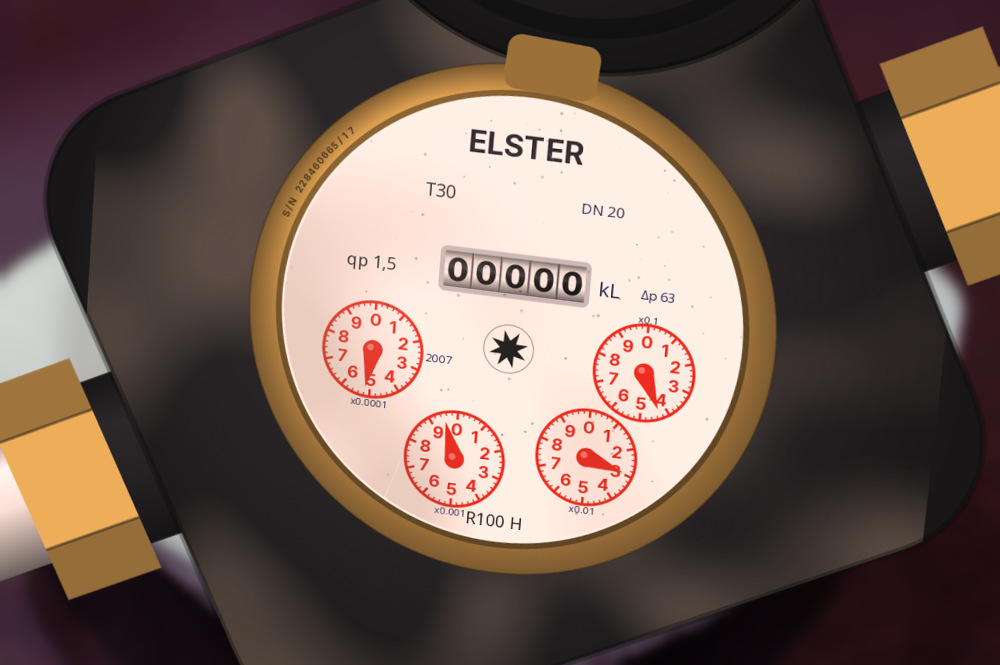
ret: 0.4295
